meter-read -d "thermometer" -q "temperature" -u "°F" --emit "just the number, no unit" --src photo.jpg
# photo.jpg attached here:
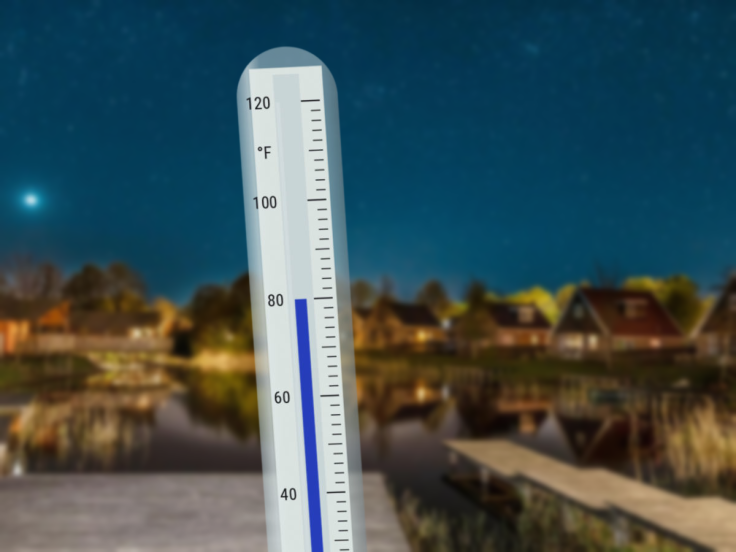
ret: 80
